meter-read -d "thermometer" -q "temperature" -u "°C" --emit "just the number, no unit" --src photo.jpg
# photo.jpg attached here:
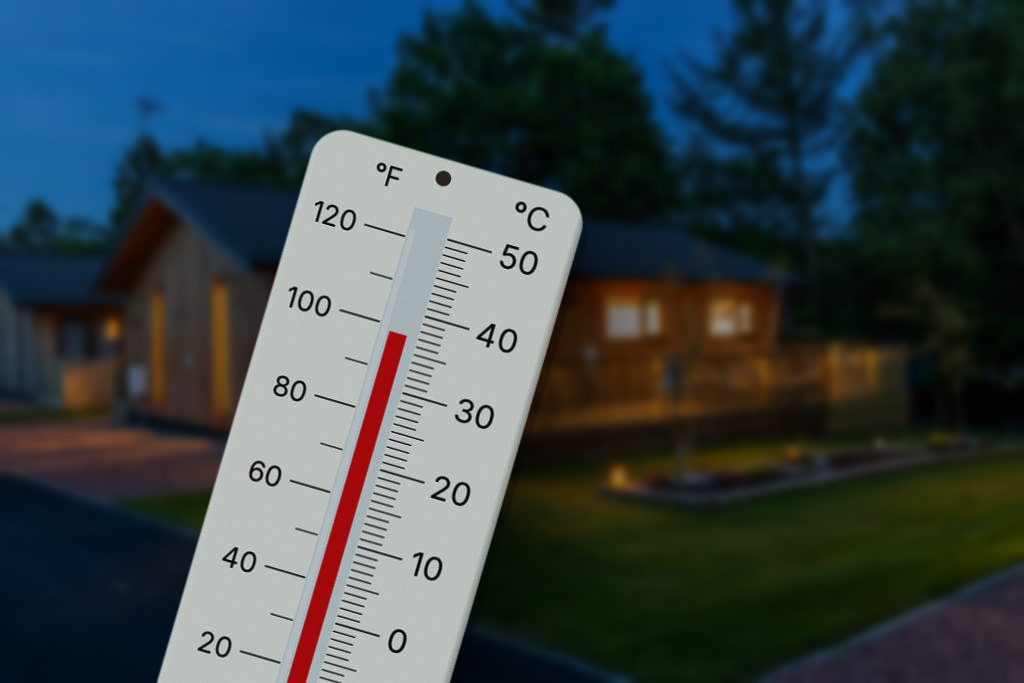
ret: 37
